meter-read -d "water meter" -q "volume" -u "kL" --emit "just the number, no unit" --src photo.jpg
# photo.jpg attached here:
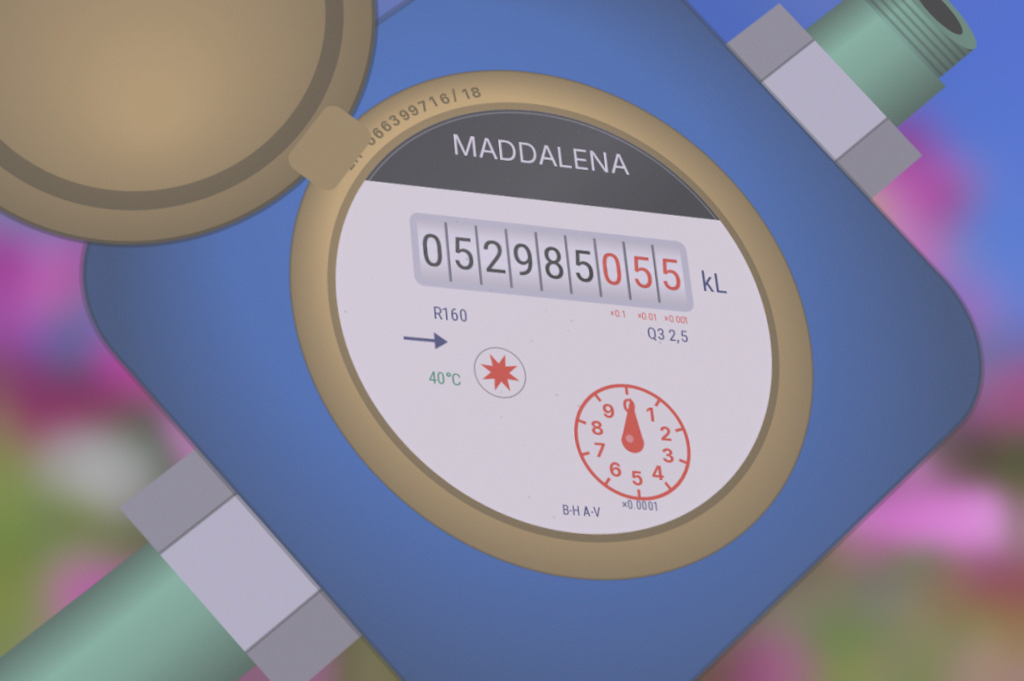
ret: 52985.0550
